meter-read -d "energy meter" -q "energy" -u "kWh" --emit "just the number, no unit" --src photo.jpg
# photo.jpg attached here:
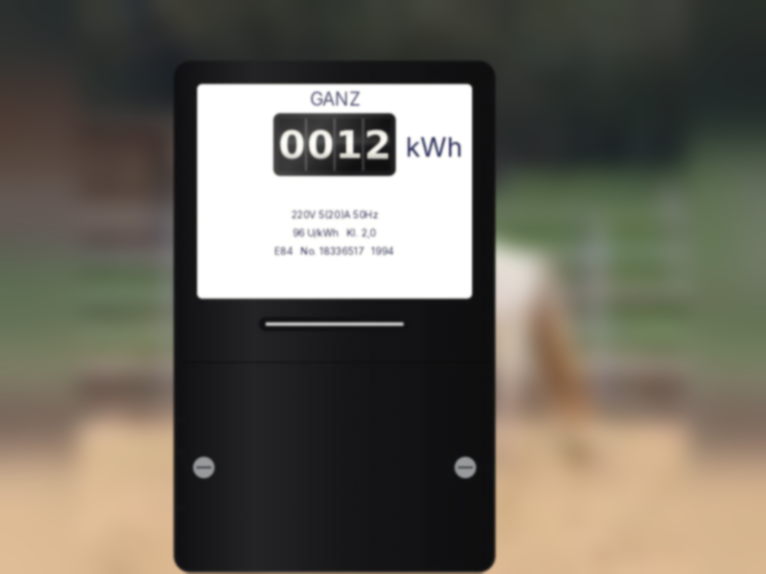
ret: 12
